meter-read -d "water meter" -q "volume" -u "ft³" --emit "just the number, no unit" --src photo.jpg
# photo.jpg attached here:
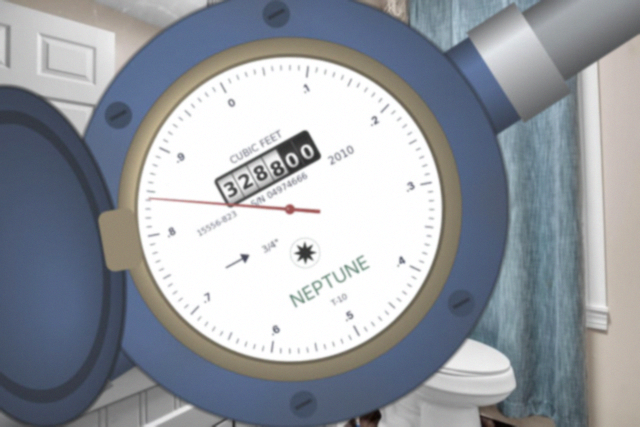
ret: 328799.84
